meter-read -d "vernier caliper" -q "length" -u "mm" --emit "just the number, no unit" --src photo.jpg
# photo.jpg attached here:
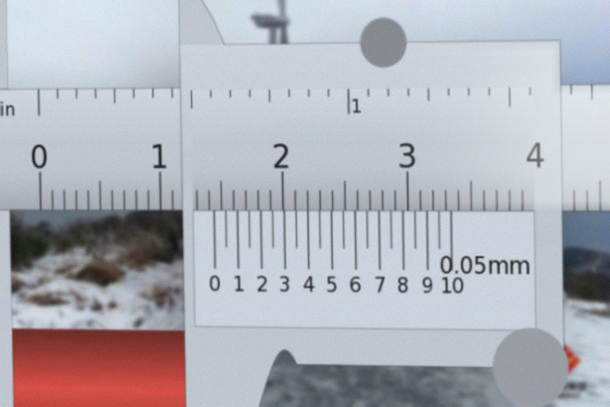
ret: 14.4
